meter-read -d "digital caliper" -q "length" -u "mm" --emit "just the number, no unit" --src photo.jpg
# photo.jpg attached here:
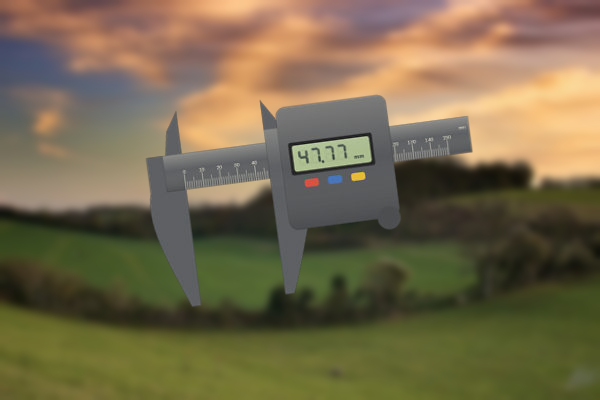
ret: 47.77
